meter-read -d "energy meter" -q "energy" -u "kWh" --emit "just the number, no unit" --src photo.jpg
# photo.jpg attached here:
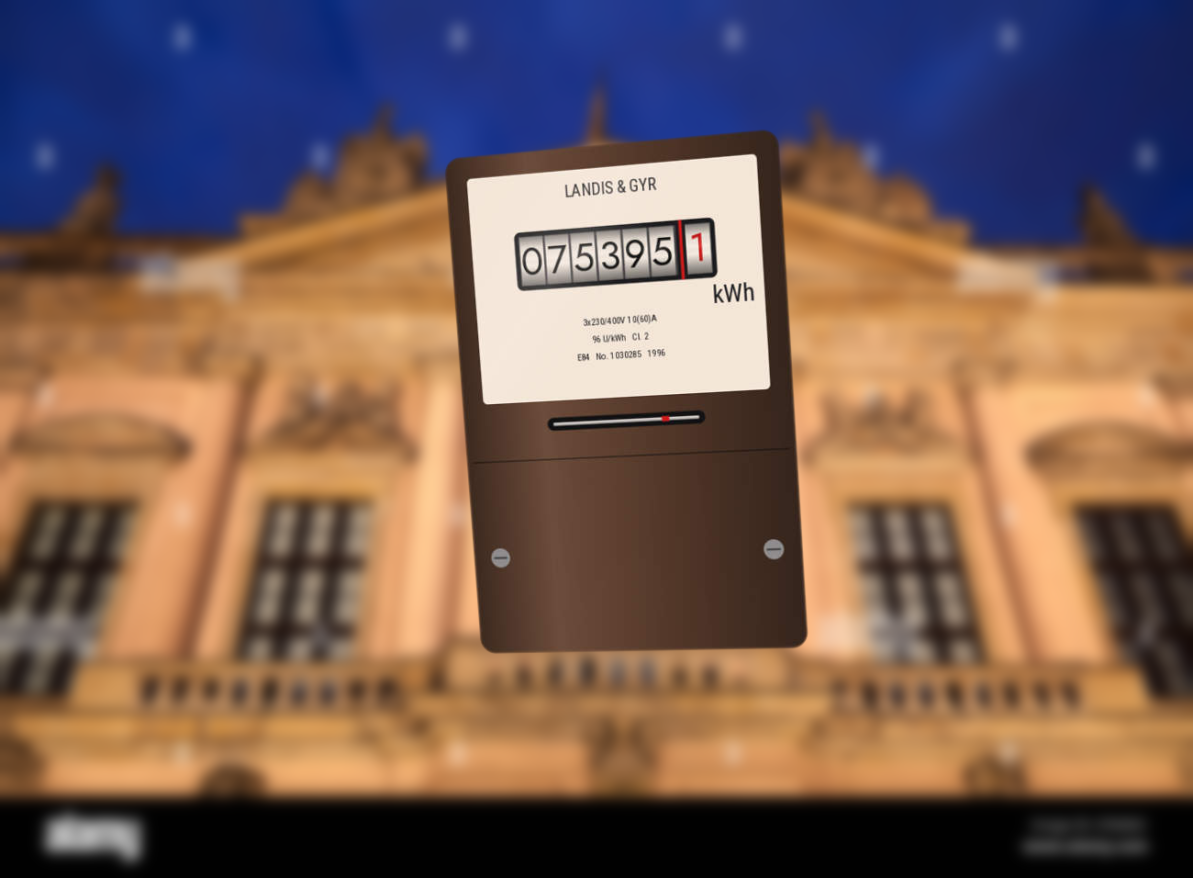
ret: 75395.1
